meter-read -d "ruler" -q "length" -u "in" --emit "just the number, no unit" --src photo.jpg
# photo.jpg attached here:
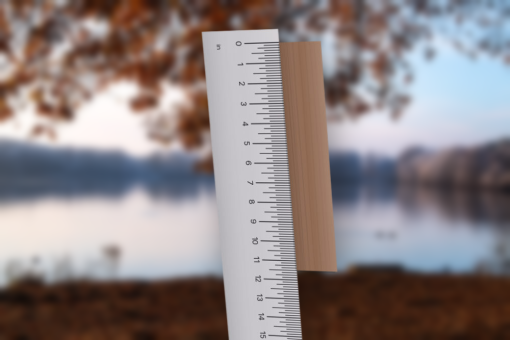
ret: 11.5
